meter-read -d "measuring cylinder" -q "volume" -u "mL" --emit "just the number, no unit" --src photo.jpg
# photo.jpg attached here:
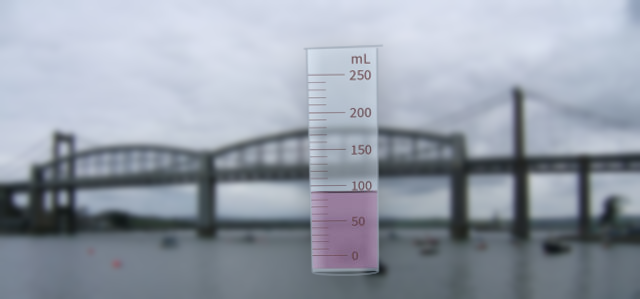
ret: 90
